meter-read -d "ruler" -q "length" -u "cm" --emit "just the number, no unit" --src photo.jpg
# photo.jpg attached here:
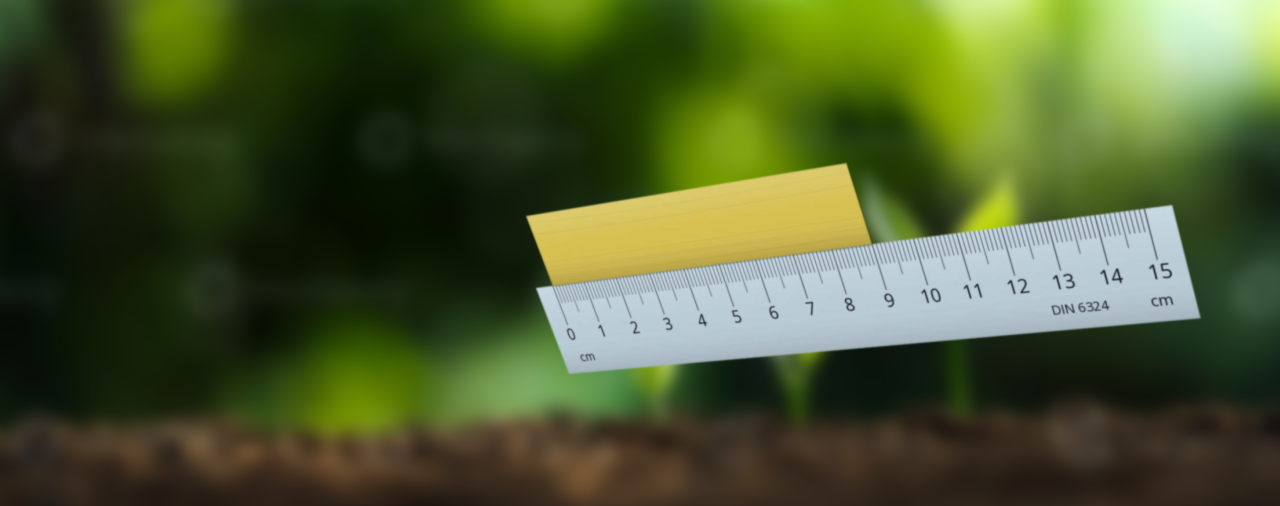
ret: 9
